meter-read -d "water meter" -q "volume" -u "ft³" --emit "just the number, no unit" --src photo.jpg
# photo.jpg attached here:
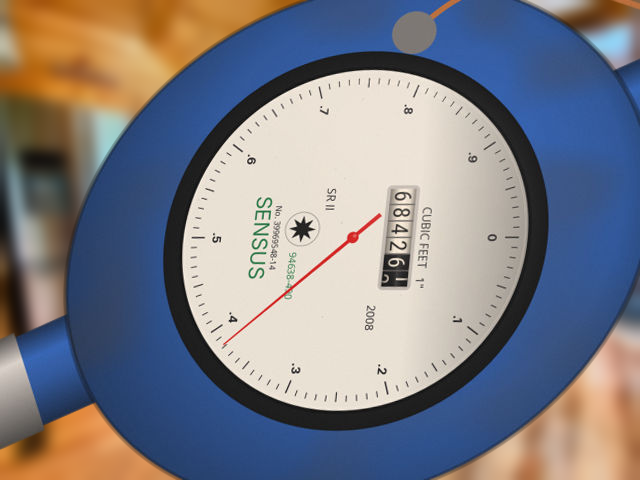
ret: 684261.38
